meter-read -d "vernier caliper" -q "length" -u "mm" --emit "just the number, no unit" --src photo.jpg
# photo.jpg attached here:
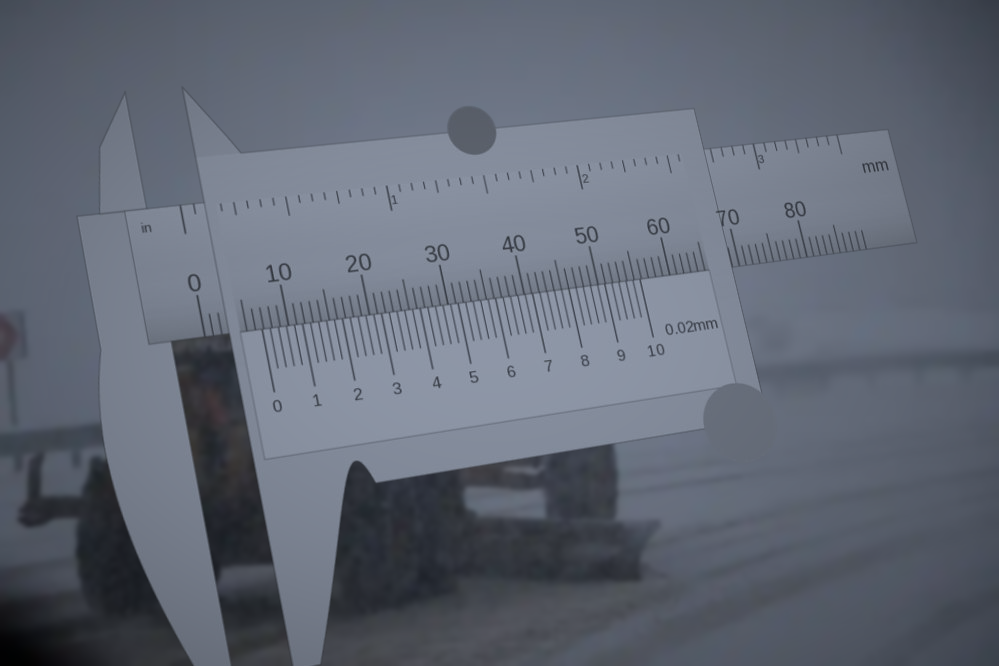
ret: 6.8
